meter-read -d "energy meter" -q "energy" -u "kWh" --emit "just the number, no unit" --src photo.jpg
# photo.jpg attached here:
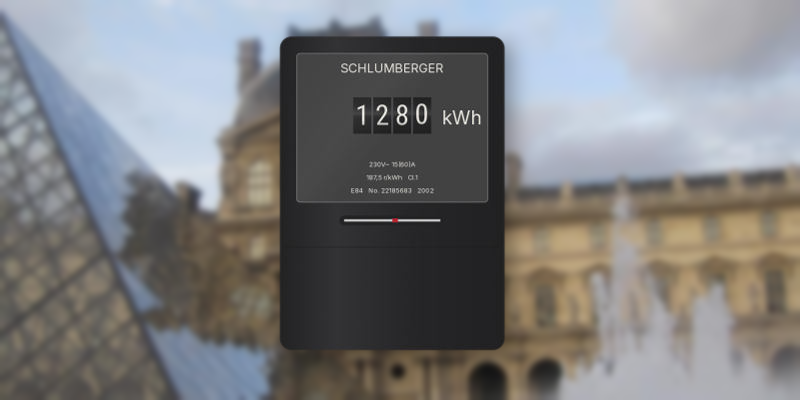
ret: 1280
